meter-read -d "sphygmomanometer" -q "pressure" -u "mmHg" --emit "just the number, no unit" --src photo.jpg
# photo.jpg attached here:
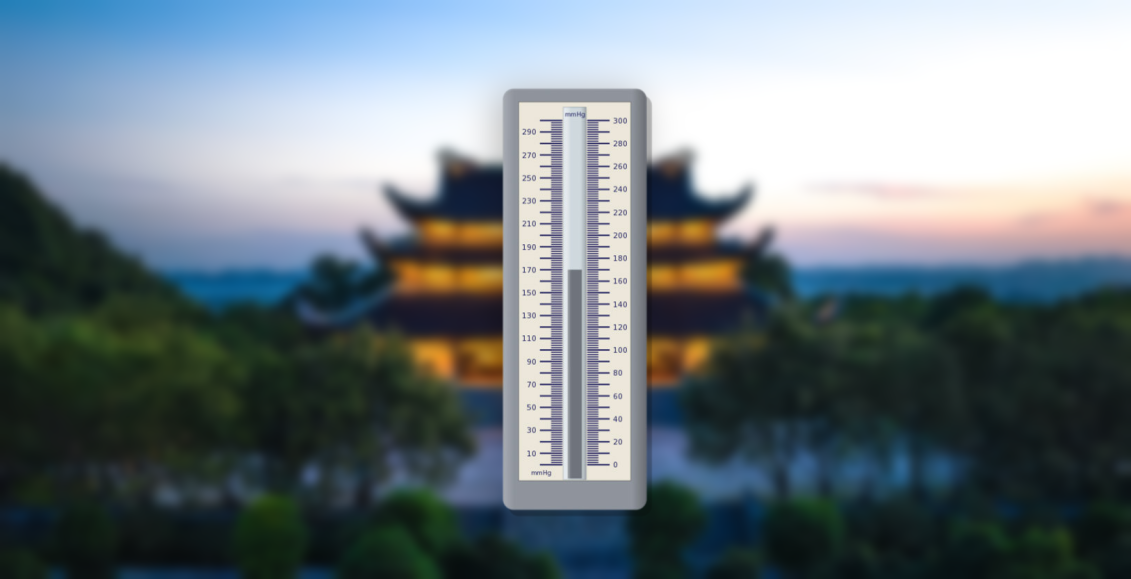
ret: 170
